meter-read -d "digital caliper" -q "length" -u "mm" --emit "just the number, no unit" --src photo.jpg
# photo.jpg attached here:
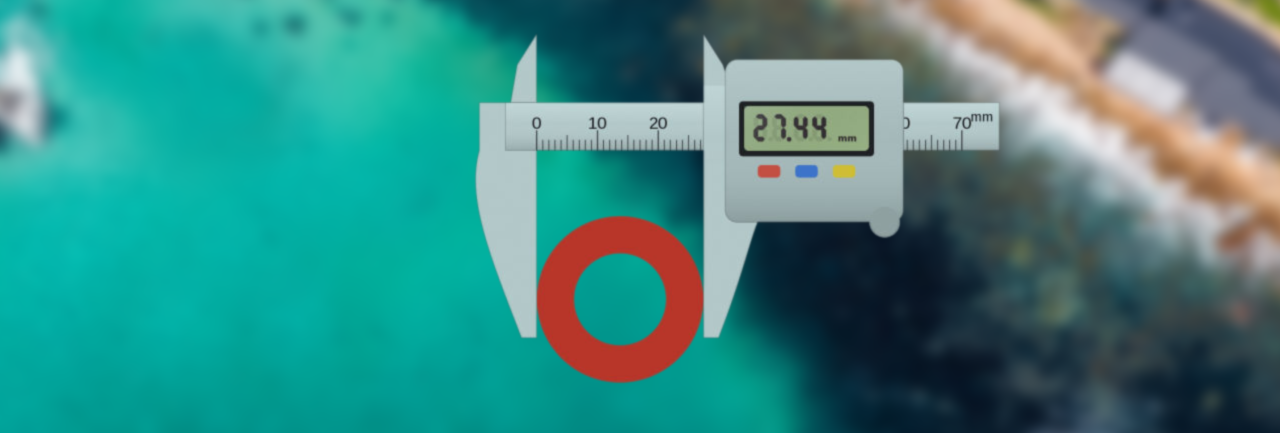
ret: 27.44
